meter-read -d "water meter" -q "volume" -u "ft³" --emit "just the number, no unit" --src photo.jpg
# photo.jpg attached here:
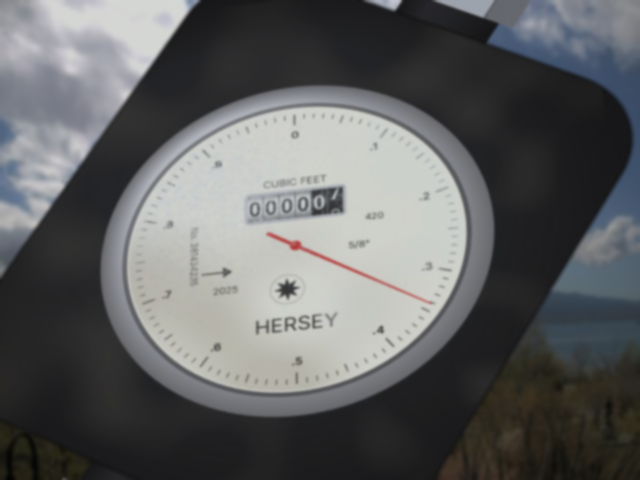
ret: 7.34
